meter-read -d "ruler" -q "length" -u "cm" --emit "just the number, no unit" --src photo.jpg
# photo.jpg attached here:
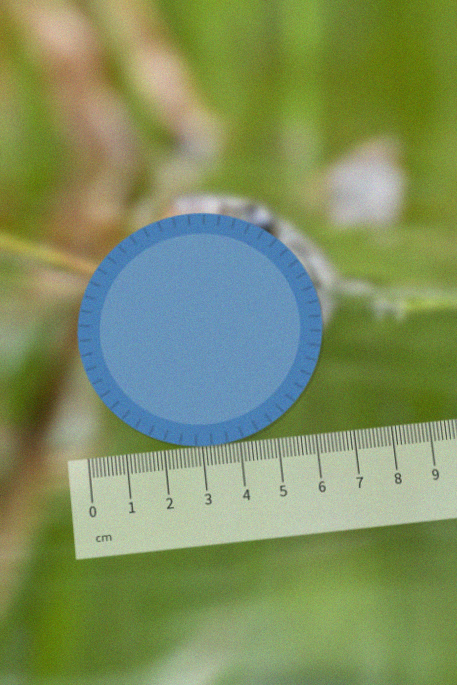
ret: 6.5
